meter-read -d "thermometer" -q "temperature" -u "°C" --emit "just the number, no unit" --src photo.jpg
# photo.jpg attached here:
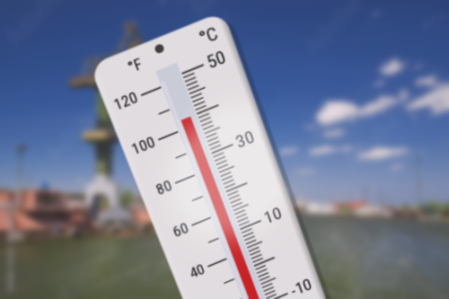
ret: 40
